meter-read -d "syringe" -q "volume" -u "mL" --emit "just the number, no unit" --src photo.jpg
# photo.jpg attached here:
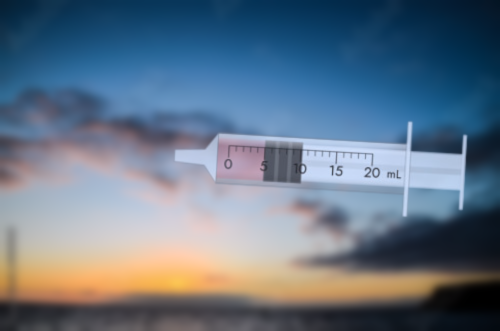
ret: 5
